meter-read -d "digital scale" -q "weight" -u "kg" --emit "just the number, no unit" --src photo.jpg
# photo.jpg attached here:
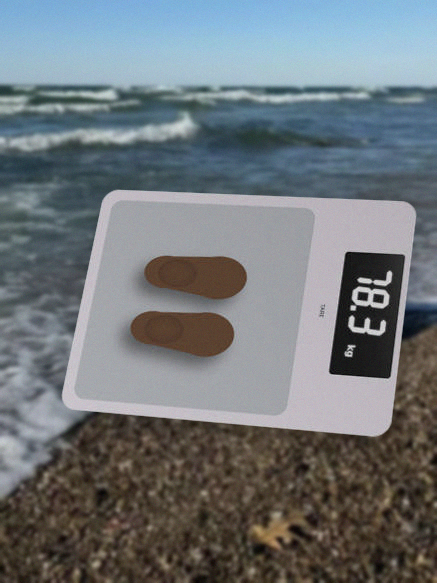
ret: 78.3
